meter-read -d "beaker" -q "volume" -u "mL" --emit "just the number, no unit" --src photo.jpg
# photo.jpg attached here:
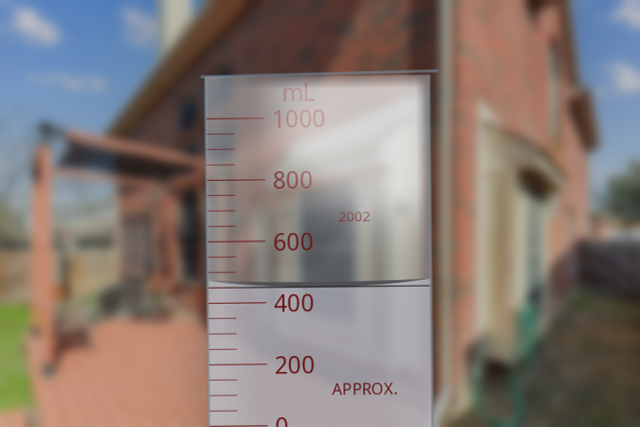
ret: 450
